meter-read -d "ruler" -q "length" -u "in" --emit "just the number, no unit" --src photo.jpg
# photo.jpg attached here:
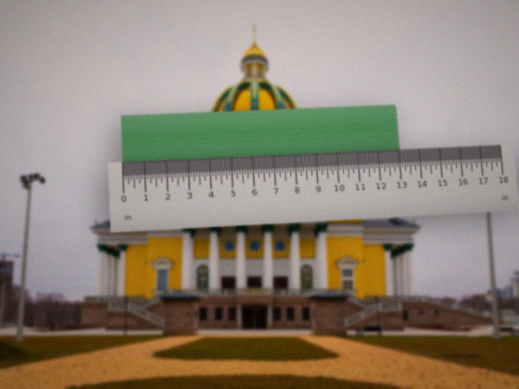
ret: 13
